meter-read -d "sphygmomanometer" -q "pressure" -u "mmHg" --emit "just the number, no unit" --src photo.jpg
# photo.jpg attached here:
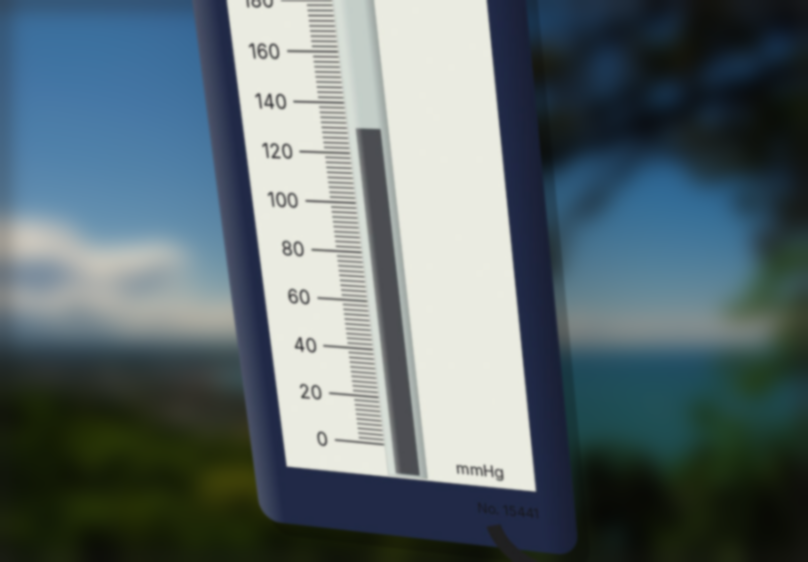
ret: 130
